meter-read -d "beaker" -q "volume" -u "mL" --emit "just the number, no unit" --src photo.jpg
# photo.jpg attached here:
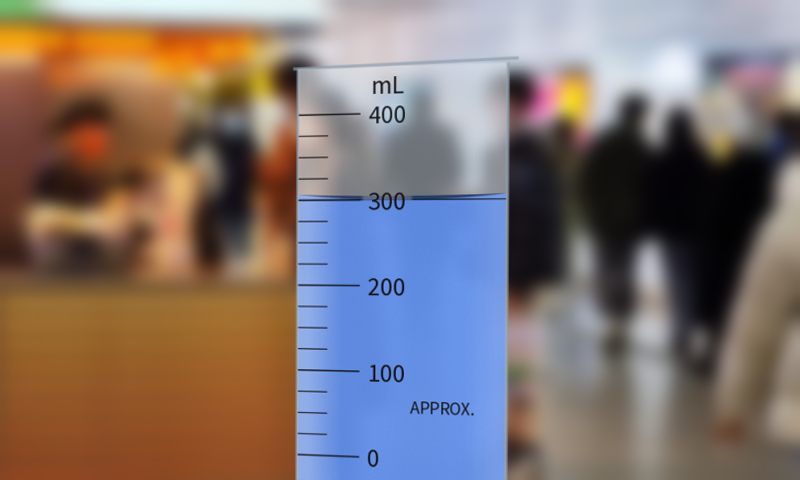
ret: 300
